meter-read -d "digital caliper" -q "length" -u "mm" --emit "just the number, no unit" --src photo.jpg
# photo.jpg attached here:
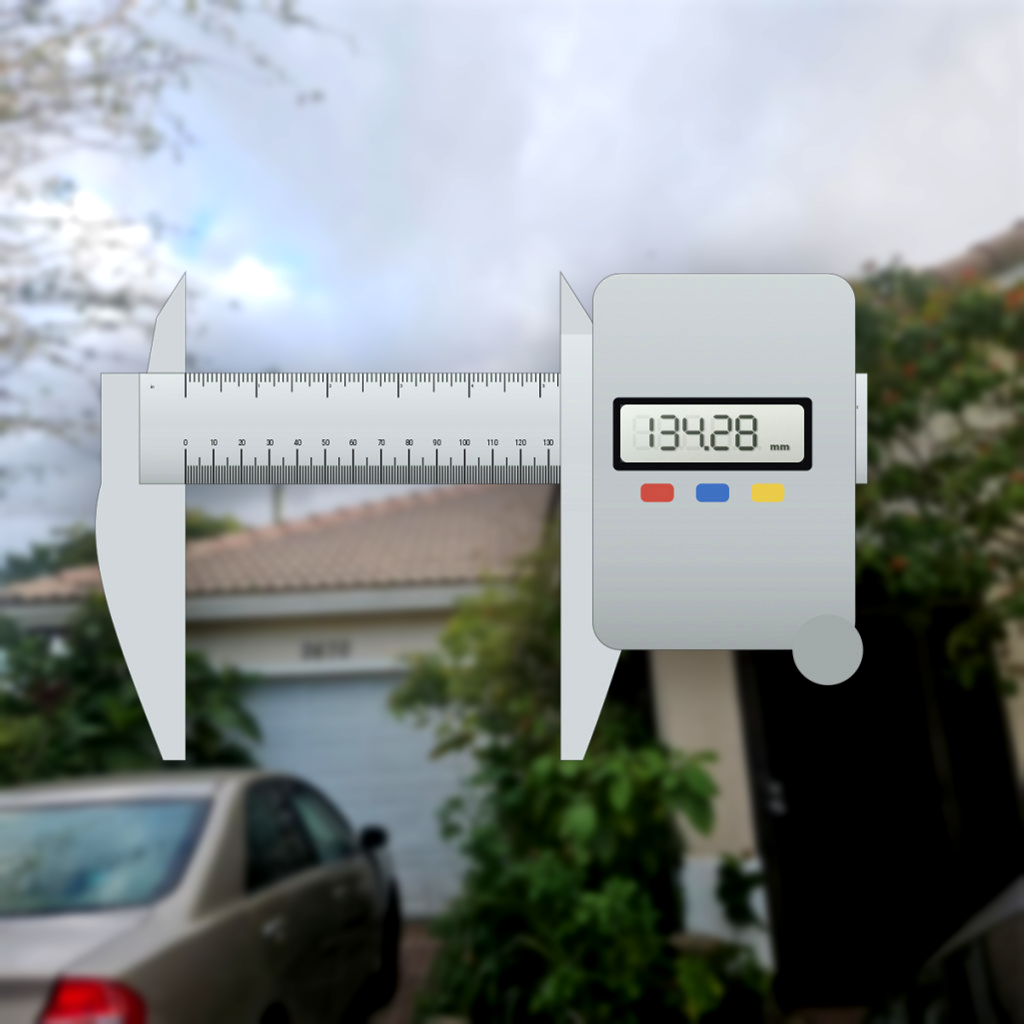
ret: 134.28
